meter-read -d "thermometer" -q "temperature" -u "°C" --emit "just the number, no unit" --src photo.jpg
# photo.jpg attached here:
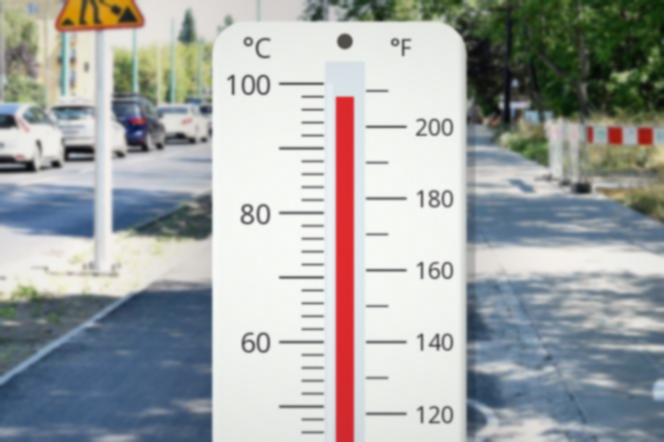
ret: 98
